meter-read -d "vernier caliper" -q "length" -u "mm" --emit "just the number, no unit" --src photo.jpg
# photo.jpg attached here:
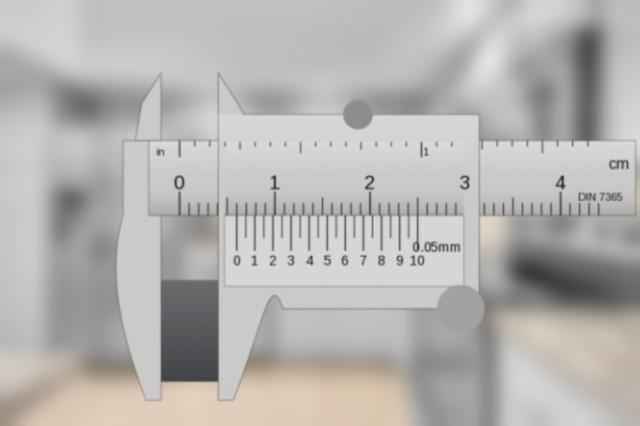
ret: 6.0
